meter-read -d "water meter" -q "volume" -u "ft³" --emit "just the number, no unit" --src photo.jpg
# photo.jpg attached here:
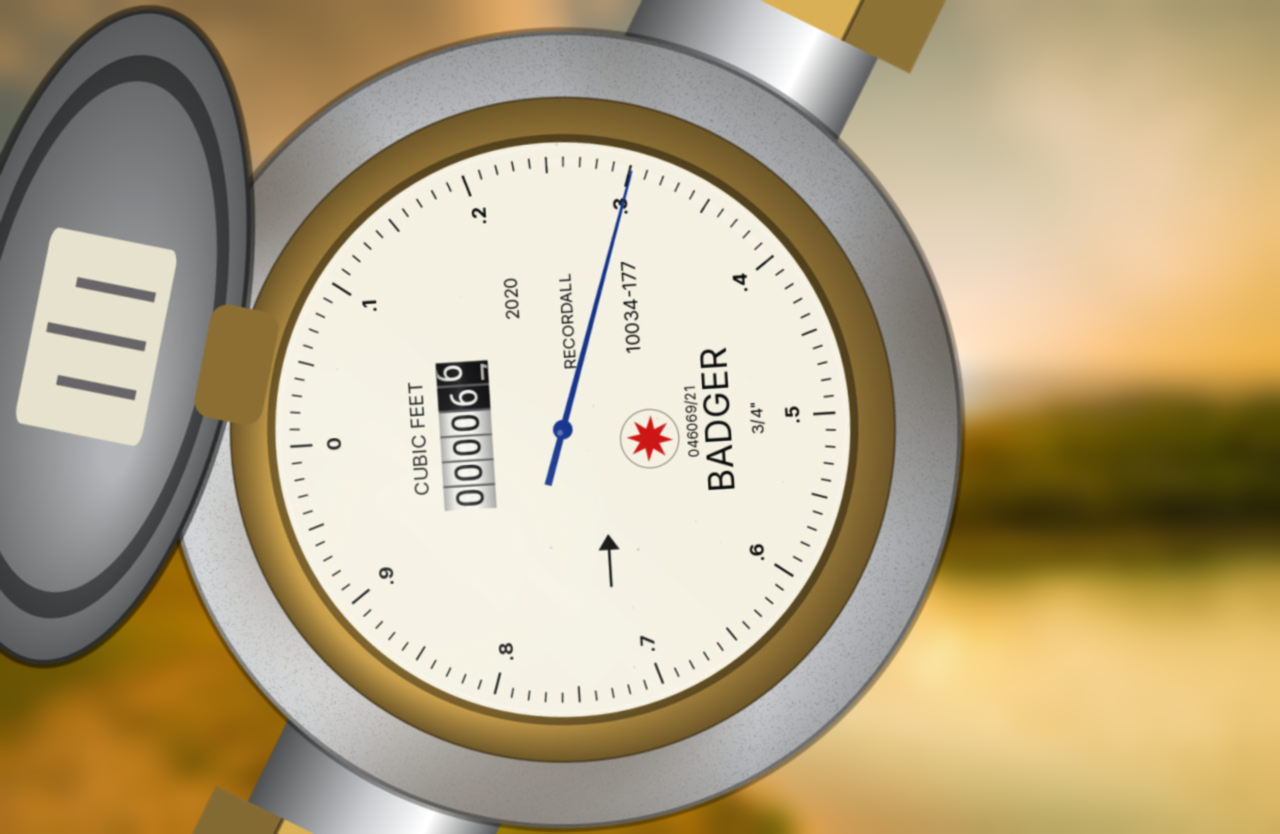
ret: 66.30
